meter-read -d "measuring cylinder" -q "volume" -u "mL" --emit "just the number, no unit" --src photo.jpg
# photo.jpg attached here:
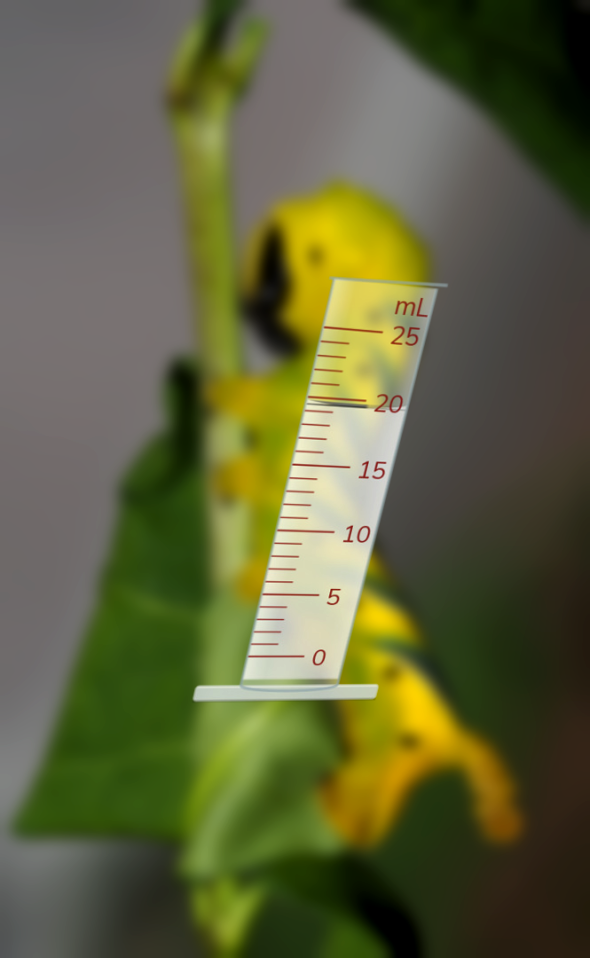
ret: 19.5
